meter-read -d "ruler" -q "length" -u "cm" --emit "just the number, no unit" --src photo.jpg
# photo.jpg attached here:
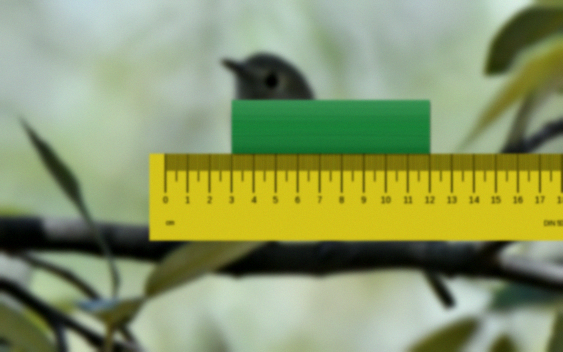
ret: 9
